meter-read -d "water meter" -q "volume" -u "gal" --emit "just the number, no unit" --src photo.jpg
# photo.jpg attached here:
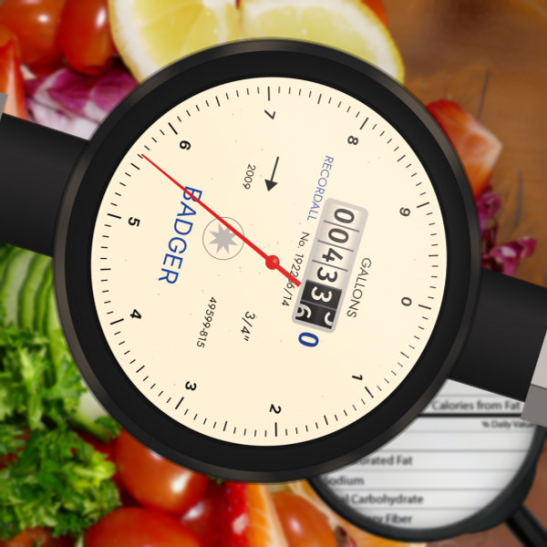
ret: 43355.6
